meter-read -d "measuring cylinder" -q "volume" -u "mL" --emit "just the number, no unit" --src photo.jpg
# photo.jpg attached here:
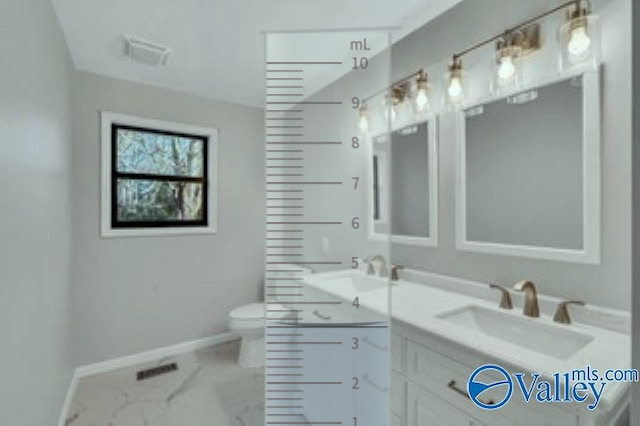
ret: 3.4
